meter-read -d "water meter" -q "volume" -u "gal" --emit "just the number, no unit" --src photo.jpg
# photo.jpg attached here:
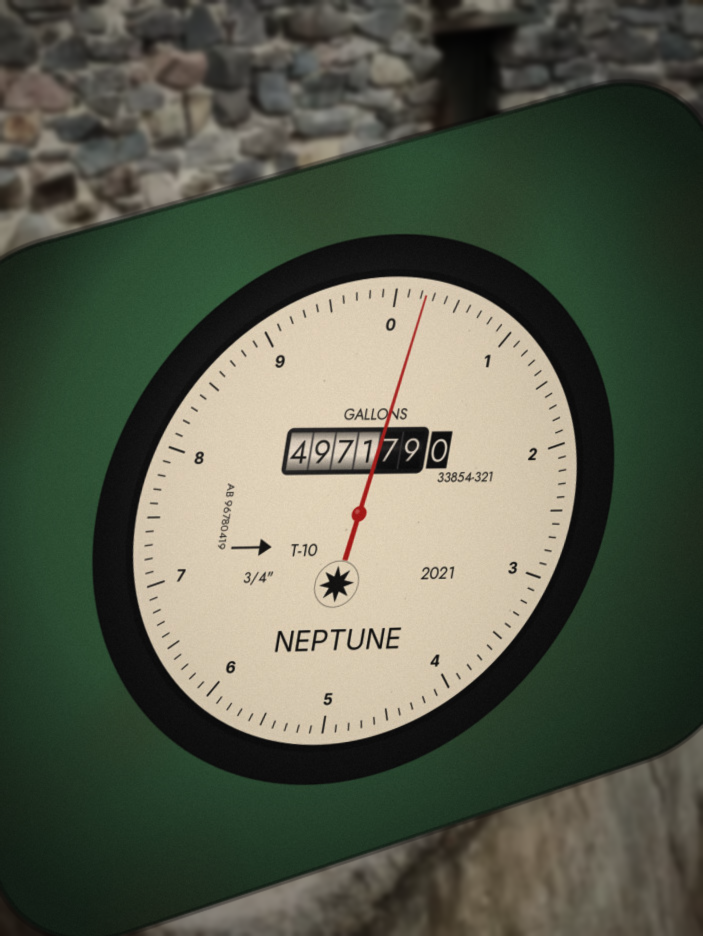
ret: 4971790.2
